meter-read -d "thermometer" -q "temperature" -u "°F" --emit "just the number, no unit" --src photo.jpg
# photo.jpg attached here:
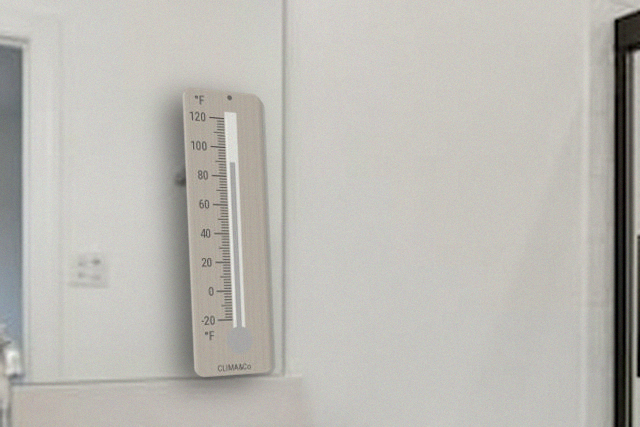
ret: 90
